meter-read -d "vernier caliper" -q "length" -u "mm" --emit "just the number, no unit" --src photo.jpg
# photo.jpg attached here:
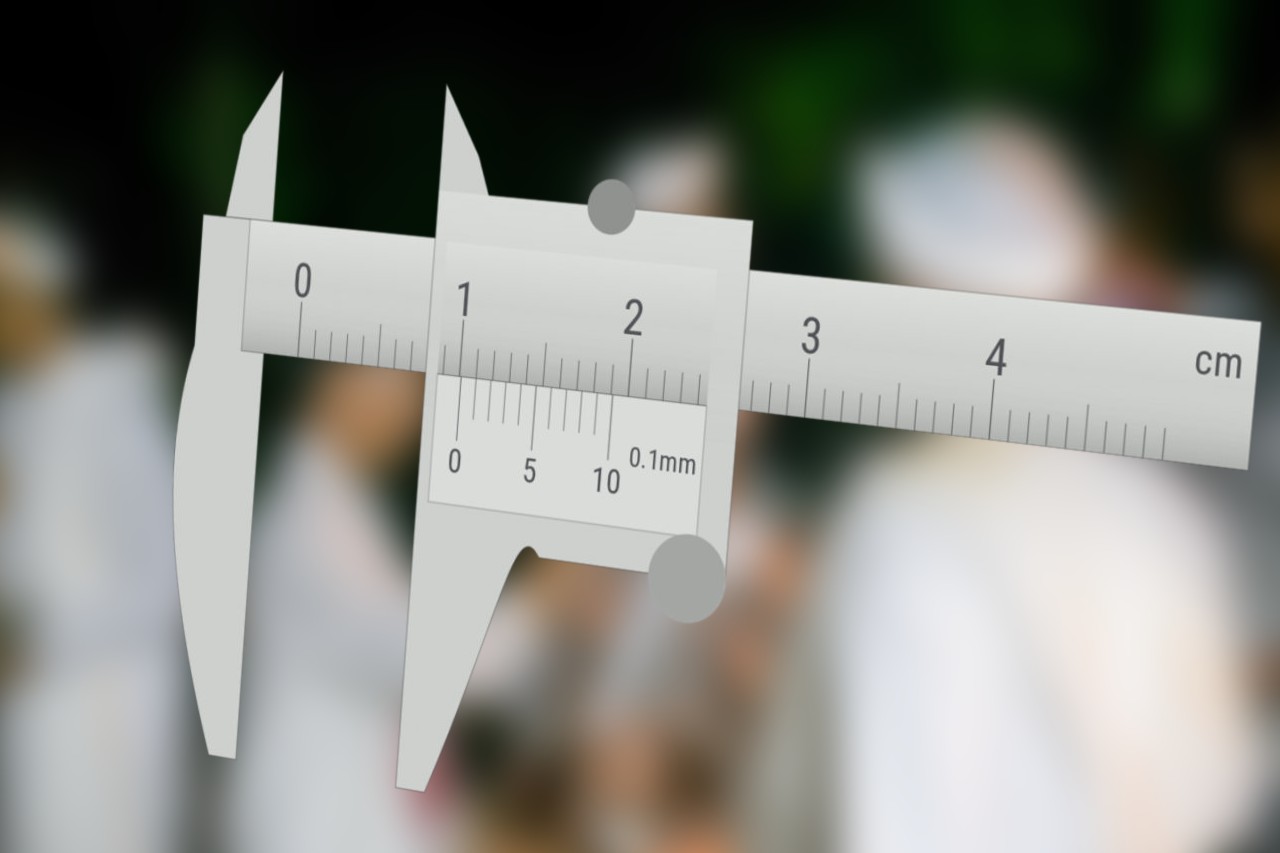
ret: 10.1
